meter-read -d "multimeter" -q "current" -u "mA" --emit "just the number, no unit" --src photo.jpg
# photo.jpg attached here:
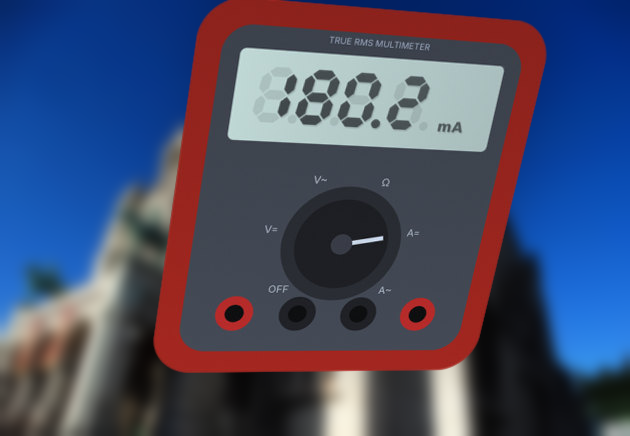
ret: 180.2
